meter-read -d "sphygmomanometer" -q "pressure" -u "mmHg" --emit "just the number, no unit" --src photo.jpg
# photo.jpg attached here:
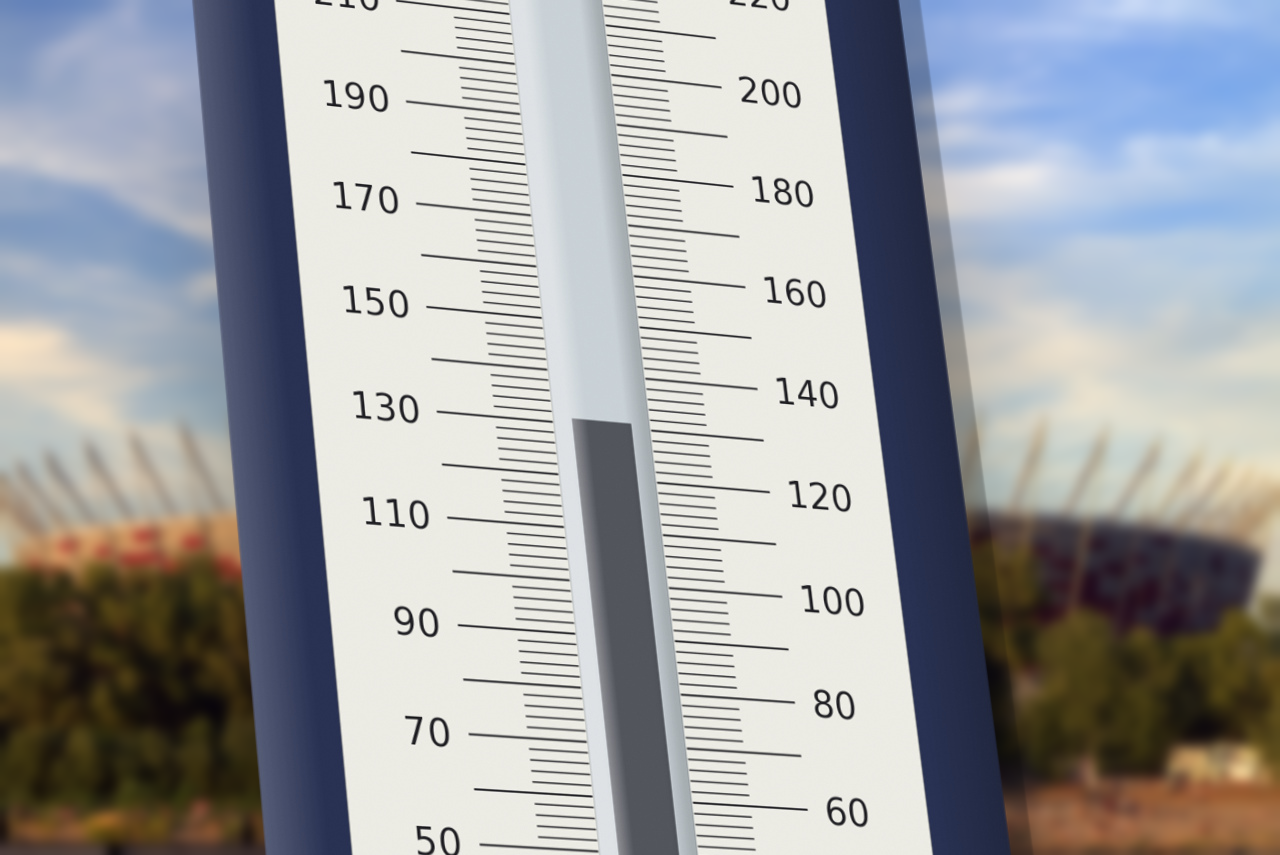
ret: 131
